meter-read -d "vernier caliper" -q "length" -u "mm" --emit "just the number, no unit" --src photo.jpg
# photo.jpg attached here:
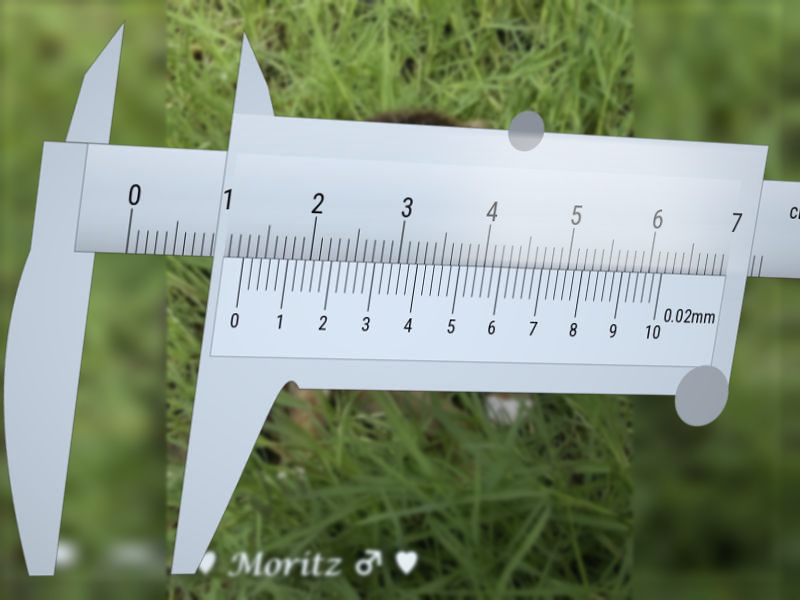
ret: 12.6
